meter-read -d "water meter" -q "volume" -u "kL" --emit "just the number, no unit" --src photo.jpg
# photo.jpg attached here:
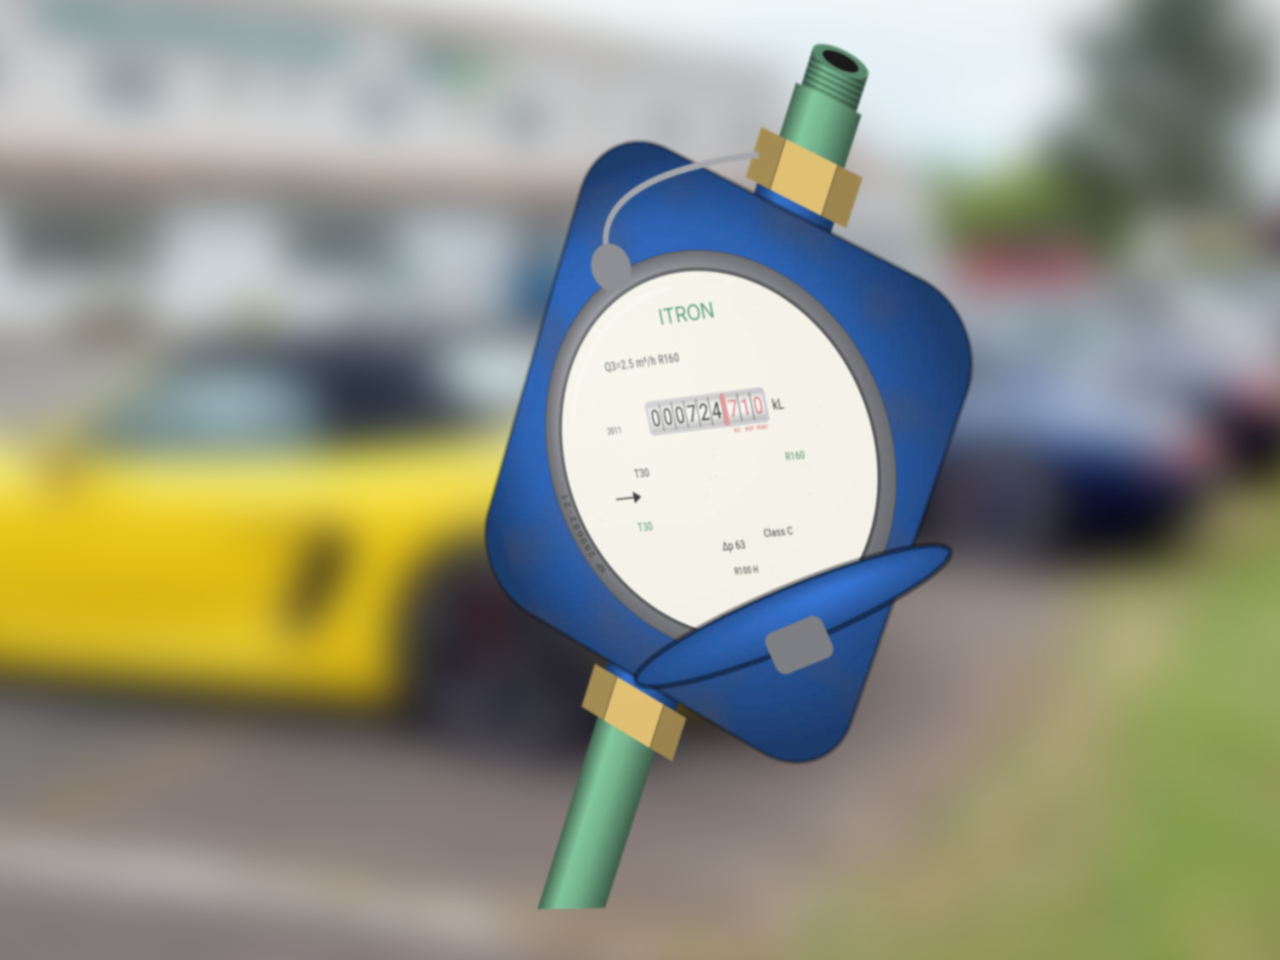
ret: 724.710
